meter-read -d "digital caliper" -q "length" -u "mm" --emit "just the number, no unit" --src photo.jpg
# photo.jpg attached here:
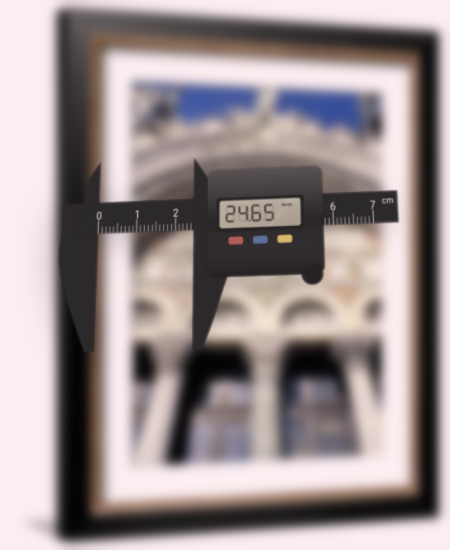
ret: 24.65
